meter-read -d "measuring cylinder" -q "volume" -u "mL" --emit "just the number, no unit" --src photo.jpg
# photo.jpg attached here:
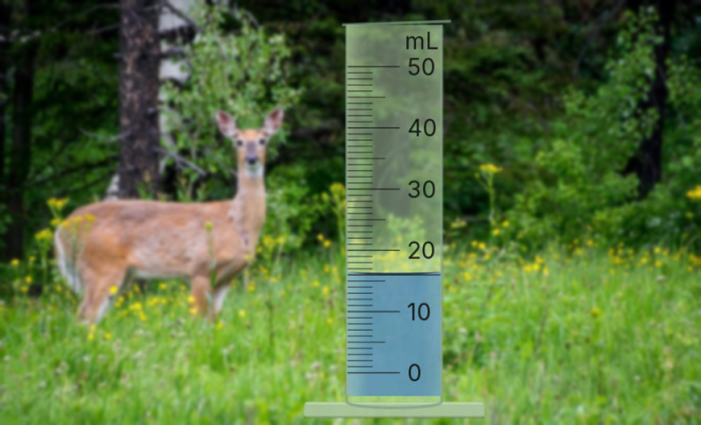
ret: 16
